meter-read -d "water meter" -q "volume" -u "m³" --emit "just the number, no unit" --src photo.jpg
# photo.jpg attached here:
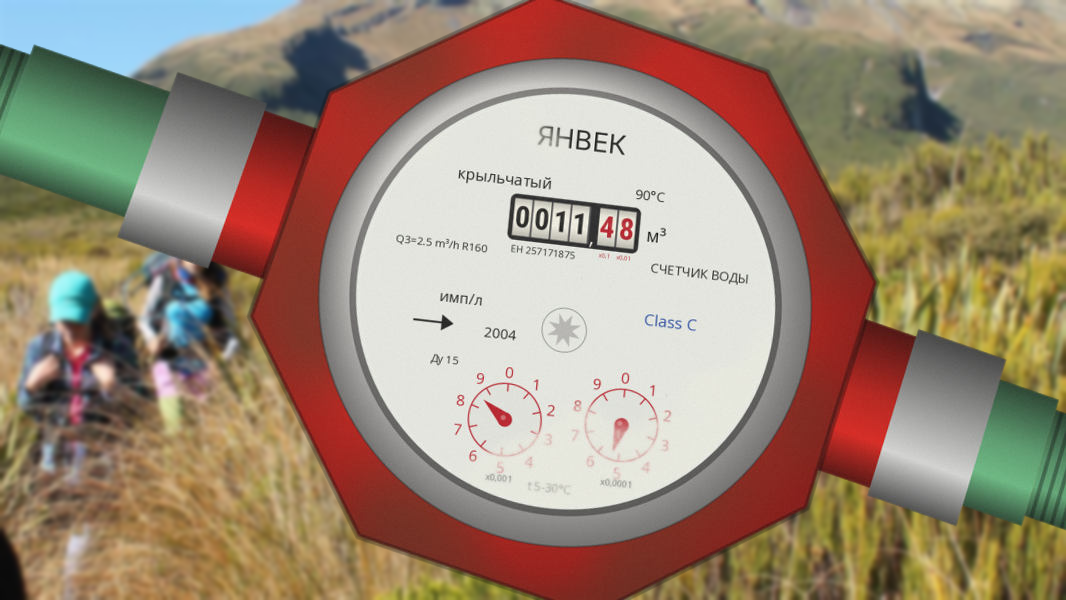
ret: 11.4885
